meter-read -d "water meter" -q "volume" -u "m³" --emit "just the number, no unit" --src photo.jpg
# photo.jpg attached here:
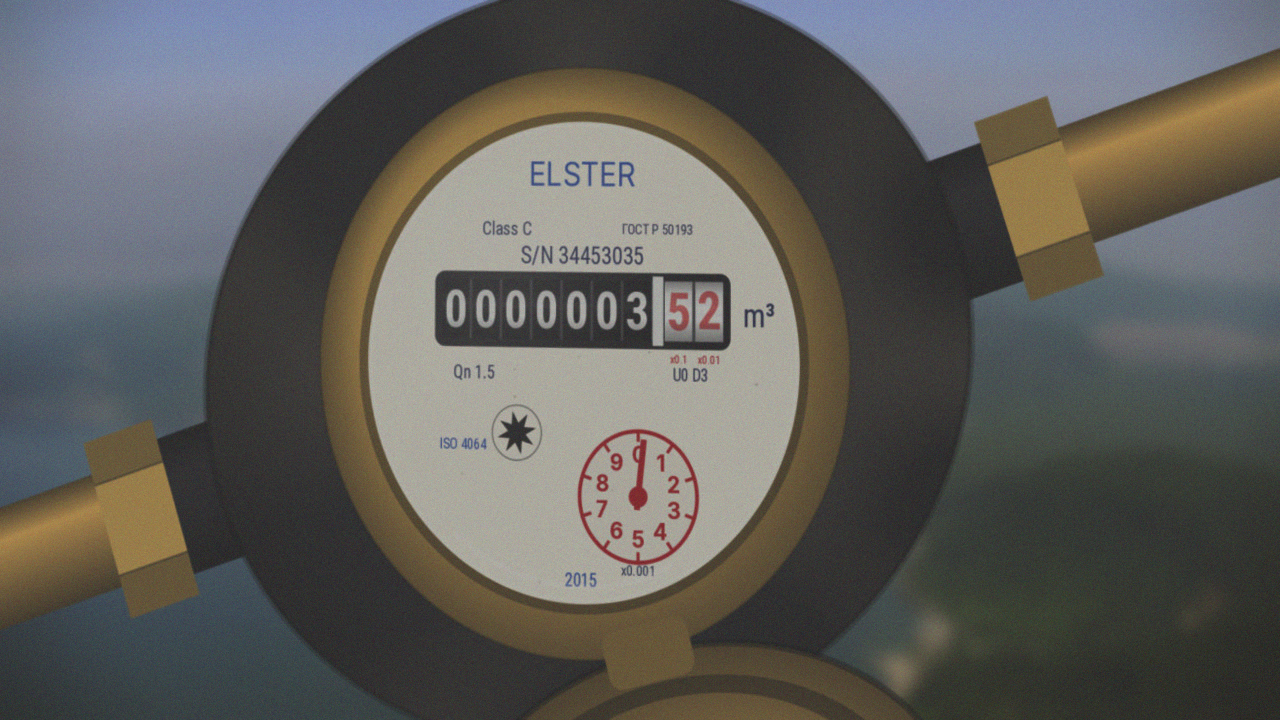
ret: 3.520
